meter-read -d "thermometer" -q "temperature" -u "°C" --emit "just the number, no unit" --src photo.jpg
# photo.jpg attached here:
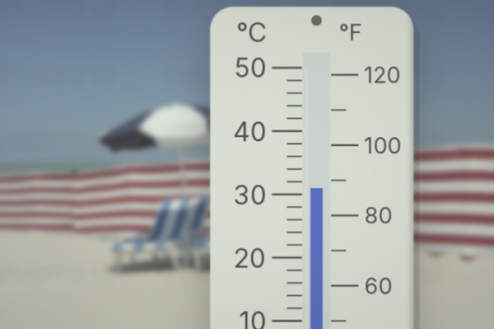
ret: 31
